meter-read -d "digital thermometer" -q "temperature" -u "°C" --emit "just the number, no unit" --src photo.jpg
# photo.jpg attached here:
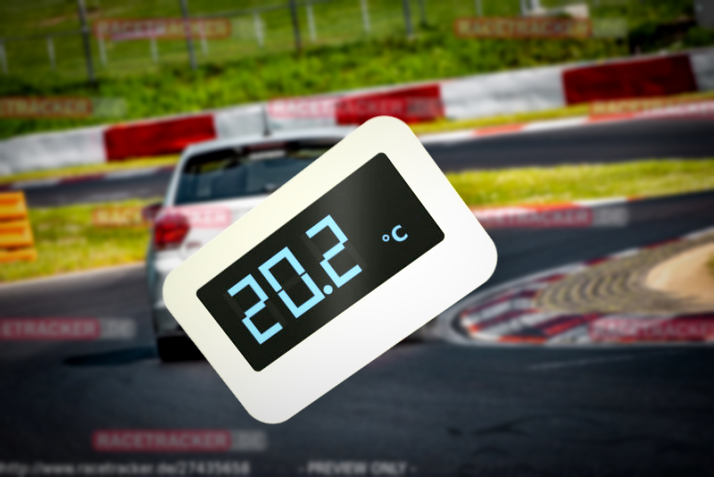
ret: 20.2
